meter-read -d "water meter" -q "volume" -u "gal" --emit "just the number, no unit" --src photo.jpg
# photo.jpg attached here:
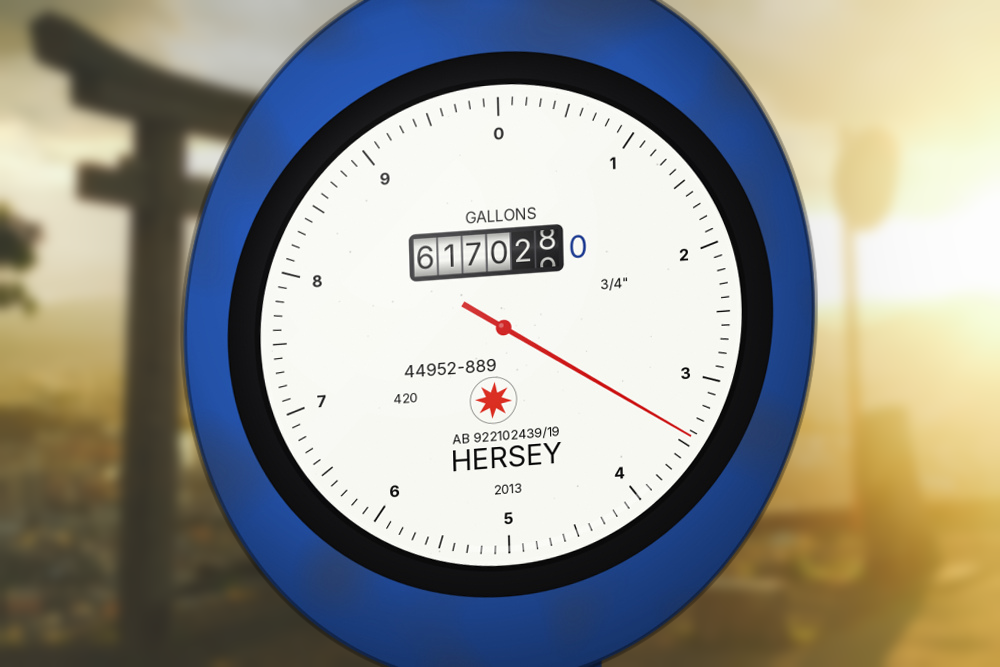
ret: 6170283.4
